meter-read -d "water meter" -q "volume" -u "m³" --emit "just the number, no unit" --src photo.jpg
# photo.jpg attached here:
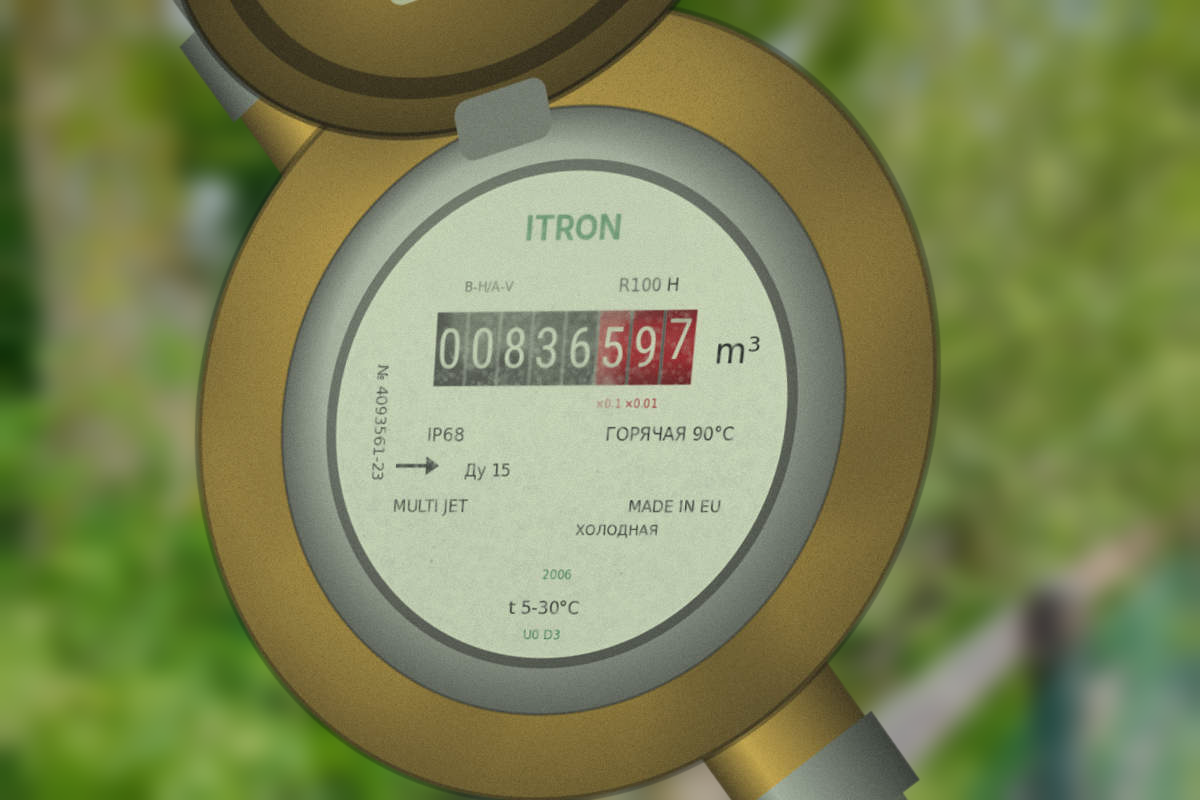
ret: 836.597
